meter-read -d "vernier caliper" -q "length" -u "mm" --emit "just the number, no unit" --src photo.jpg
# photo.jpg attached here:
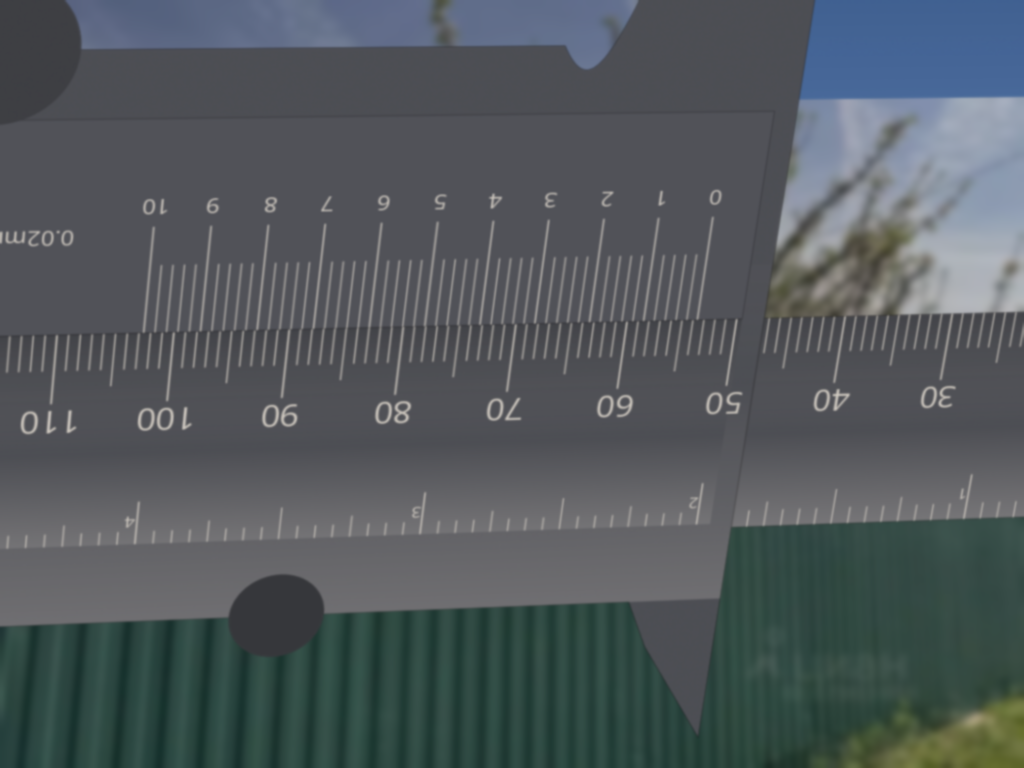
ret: 53.6
